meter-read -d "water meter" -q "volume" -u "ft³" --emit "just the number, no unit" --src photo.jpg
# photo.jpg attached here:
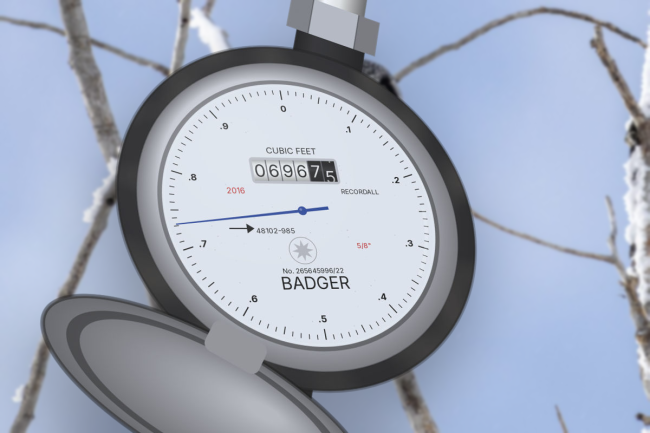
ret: 69674.73
